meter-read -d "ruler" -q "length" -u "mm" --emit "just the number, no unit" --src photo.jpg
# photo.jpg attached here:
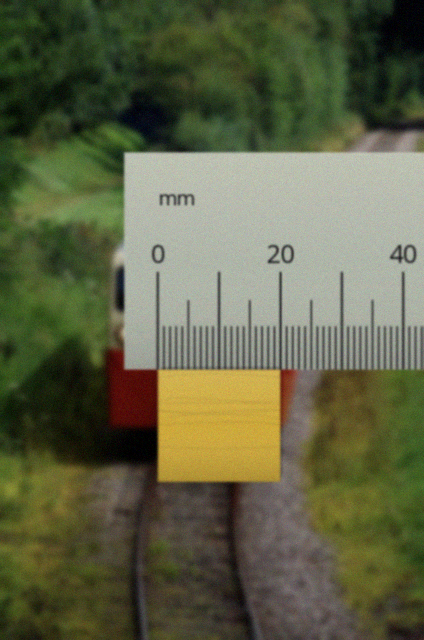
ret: 20
